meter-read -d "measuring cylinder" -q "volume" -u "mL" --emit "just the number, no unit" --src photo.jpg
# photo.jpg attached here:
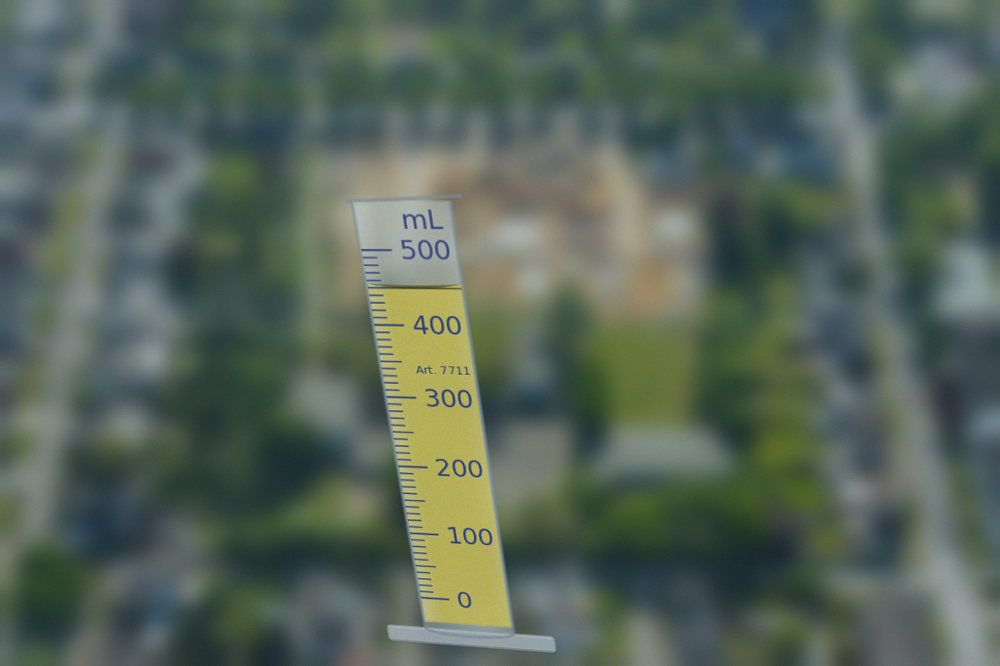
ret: 450
